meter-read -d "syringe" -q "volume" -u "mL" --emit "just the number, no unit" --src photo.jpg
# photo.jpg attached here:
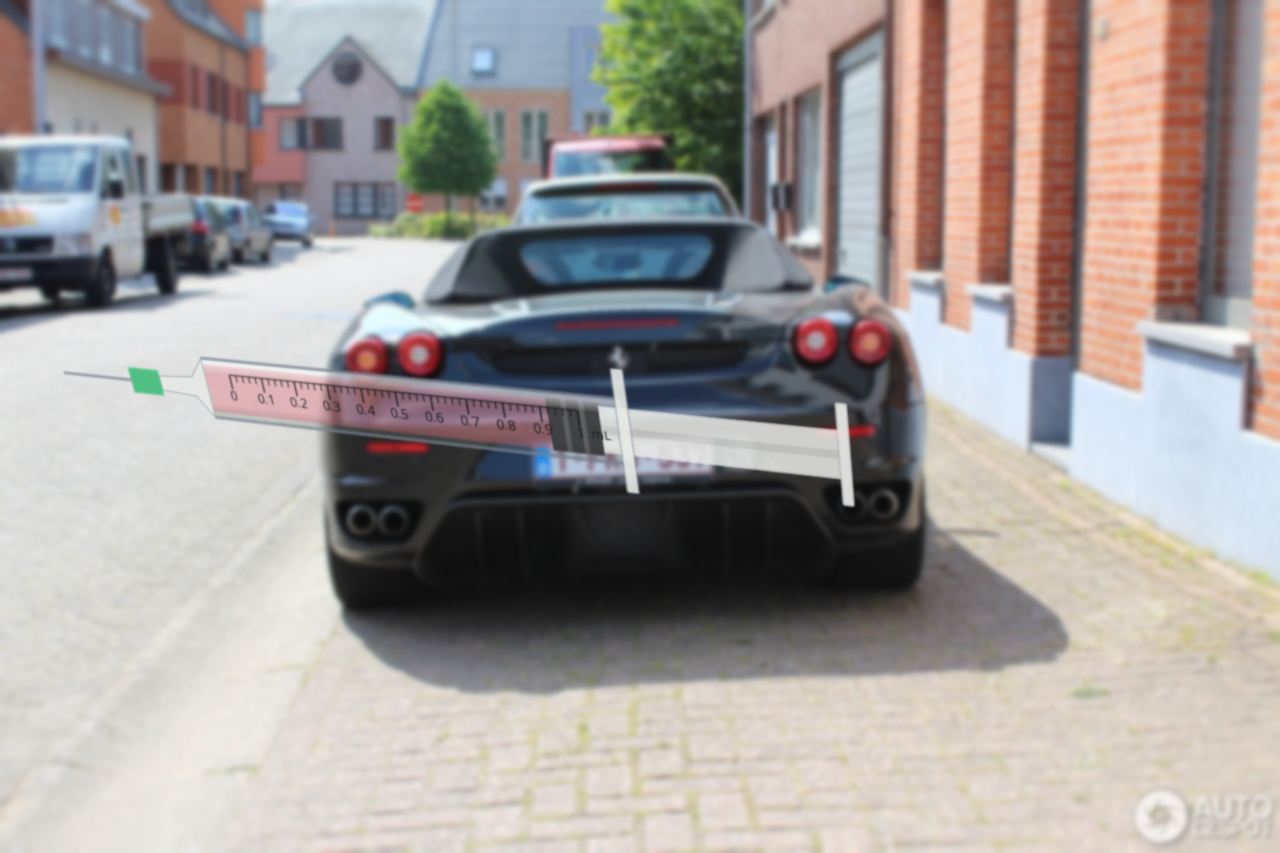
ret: 0.92
